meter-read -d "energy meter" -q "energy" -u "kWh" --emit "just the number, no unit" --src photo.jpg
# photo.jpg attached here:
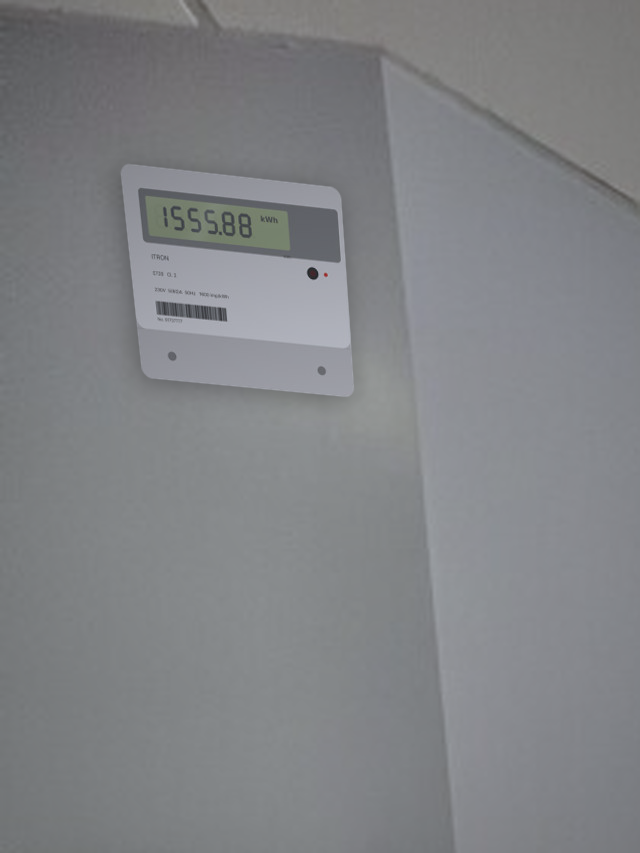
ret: 1555.88
